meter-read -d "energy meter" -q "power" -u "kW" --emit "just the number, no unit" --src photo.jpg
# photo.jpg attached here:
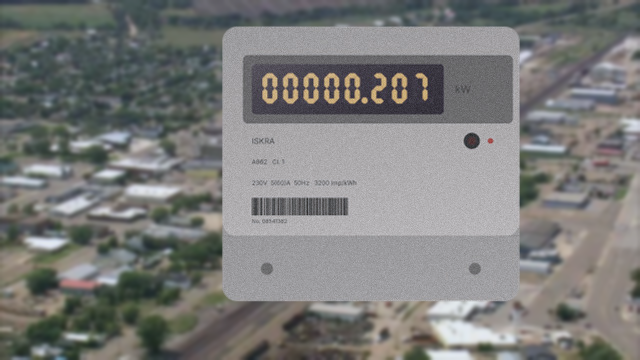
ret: 0.207
